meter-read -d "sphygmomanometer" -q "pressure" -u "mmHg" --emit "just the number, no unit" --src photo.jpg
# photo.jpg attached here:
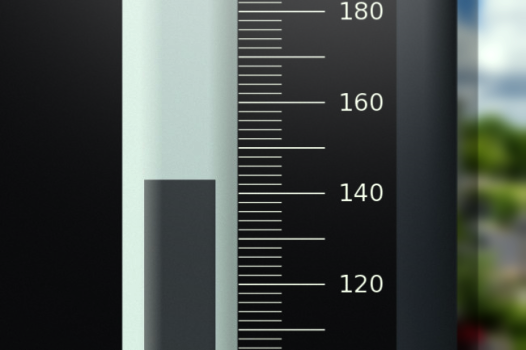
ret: 143
